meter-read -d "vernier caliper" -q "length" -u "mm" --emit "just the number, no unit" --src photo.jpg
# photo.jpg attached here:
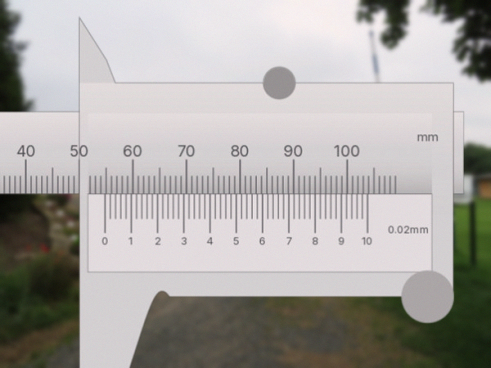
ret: 54.8
